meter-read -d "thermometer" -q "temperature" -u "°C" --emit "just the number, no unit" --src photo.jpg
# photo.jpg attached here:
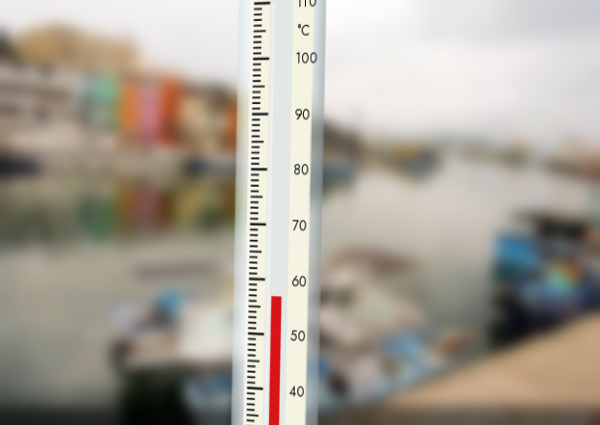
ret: 57
